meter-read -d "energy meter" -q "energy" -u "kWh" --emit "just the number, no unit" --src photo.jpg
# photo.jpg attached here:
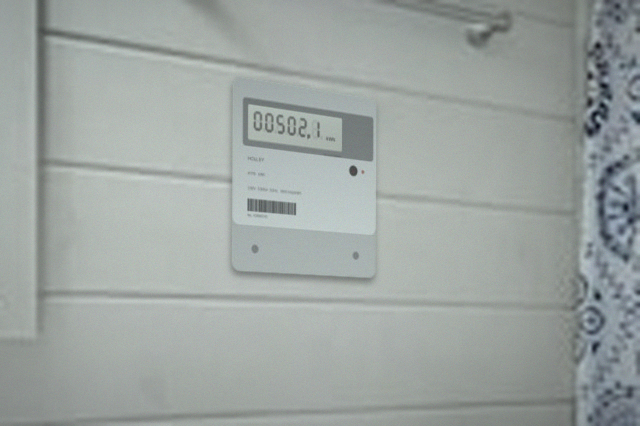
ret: 502.1
